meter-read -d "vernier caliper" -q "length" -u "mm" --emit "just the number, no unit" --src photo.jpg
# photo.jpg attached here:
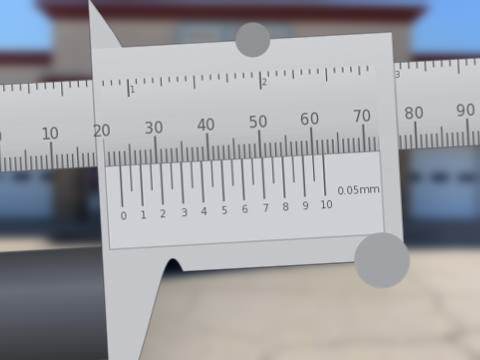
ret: 23.0
